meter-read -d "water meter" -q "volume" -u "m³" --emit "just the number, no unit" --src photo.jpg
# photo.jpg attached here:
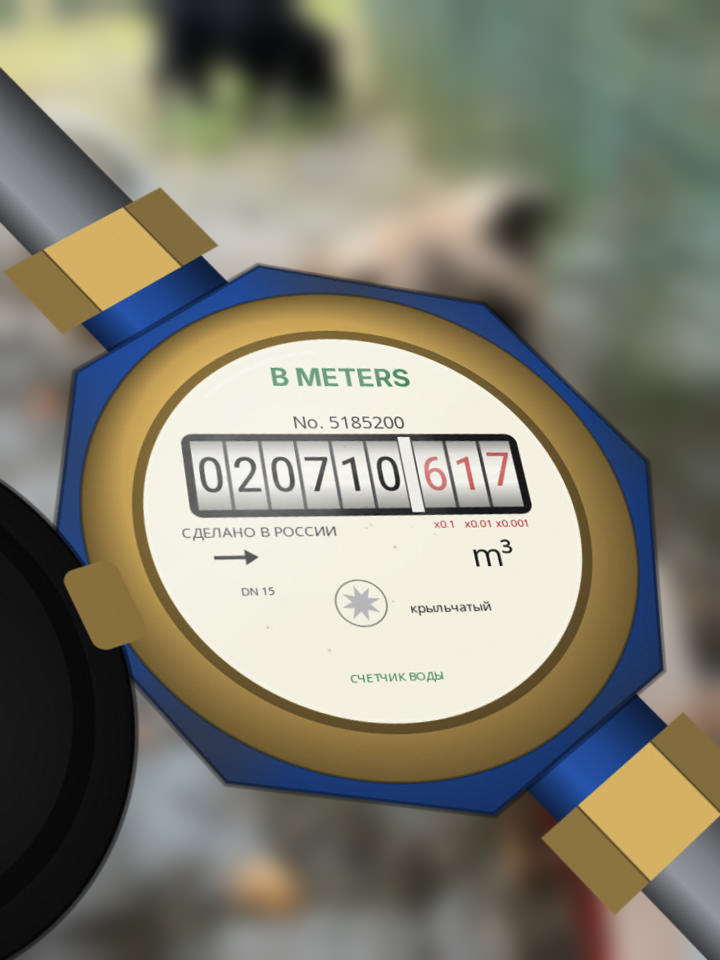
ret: 20710.617
